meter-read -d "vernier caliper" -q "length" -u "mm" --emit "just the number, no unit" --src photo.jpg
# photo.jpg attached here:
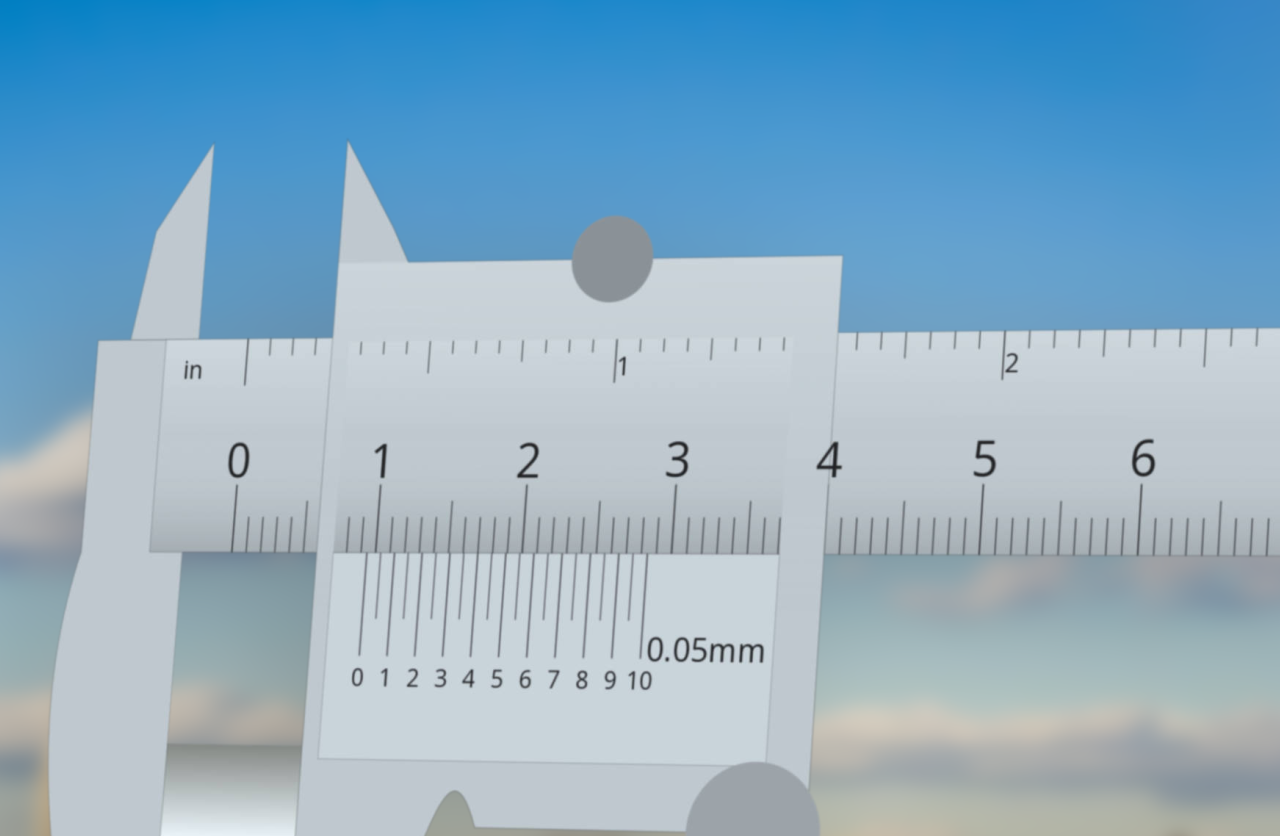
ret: 9.4
